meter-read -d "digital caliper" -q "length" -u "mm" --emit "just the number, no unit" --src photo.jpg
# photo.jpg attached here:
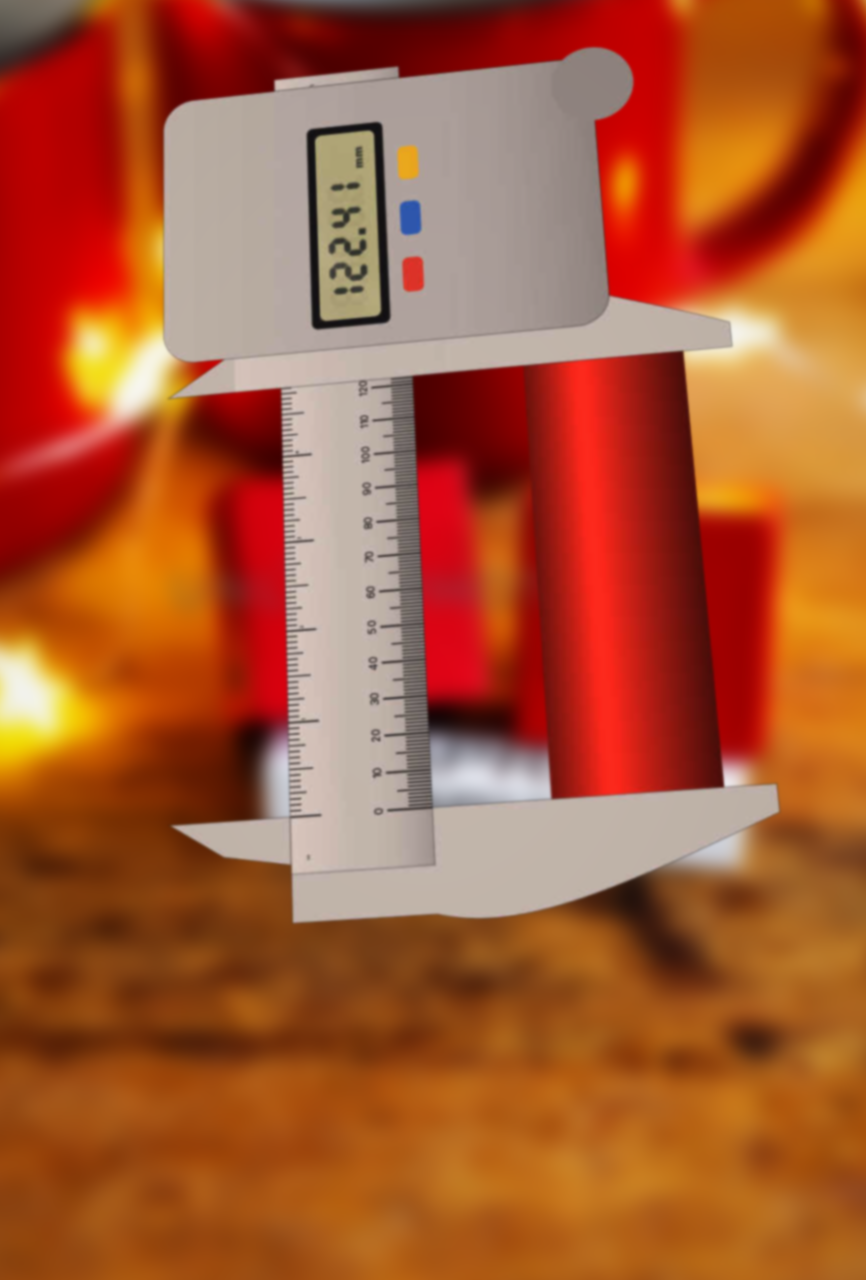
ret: 122.41
